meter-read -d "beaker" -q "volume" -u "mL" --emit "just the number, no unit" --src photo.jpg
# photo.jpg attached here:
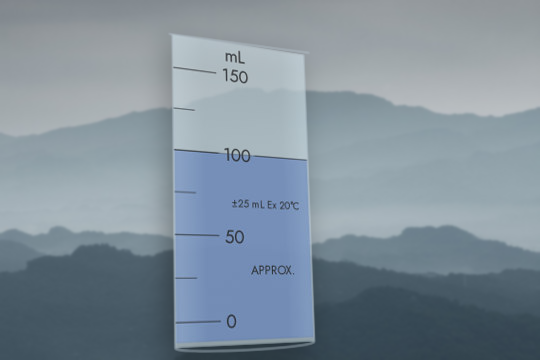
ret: 100
